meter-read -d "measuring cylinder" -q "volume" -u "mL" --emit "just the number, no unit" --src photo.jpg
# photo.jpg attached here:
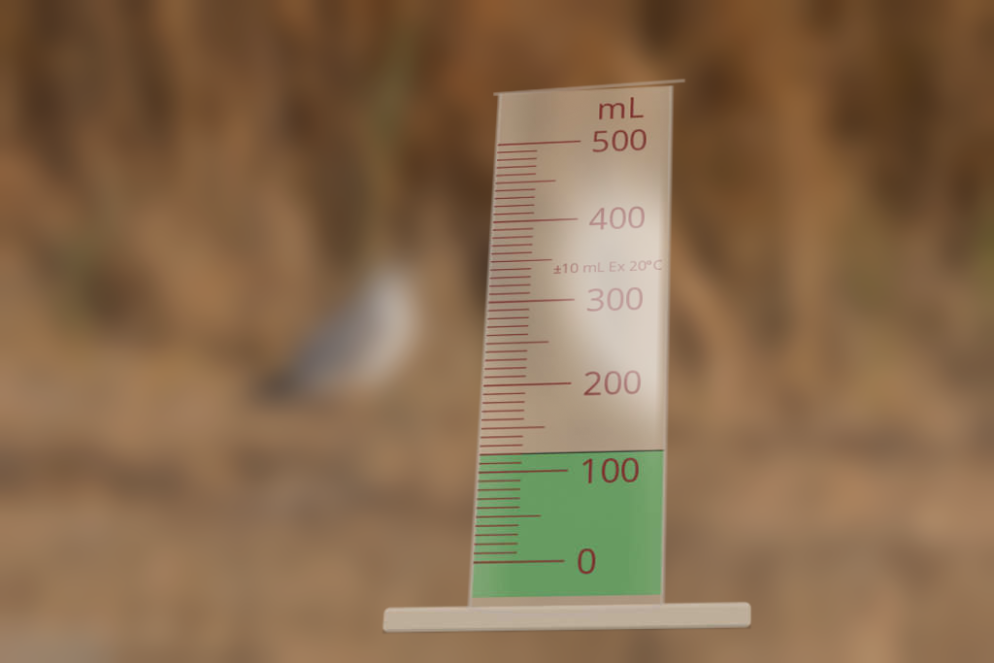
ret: 120
